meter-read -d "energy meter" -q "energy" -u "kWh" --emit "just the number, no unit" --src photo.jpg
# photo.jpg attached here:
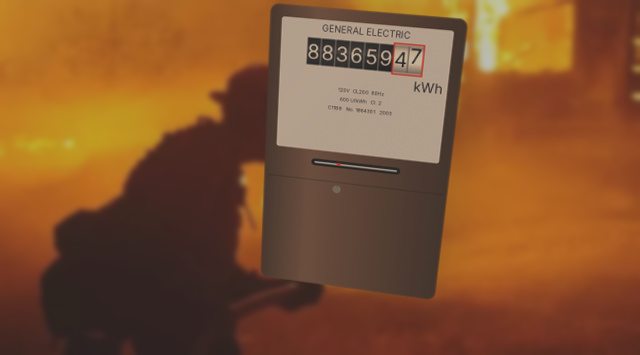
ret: 883659.47
